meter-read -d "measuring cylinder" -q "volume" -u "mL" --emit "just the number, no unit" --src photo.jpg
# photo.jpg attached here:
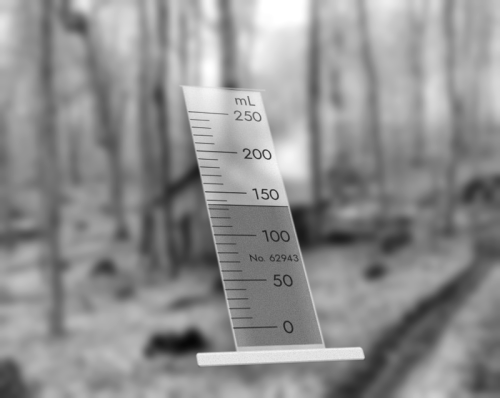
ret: 135
